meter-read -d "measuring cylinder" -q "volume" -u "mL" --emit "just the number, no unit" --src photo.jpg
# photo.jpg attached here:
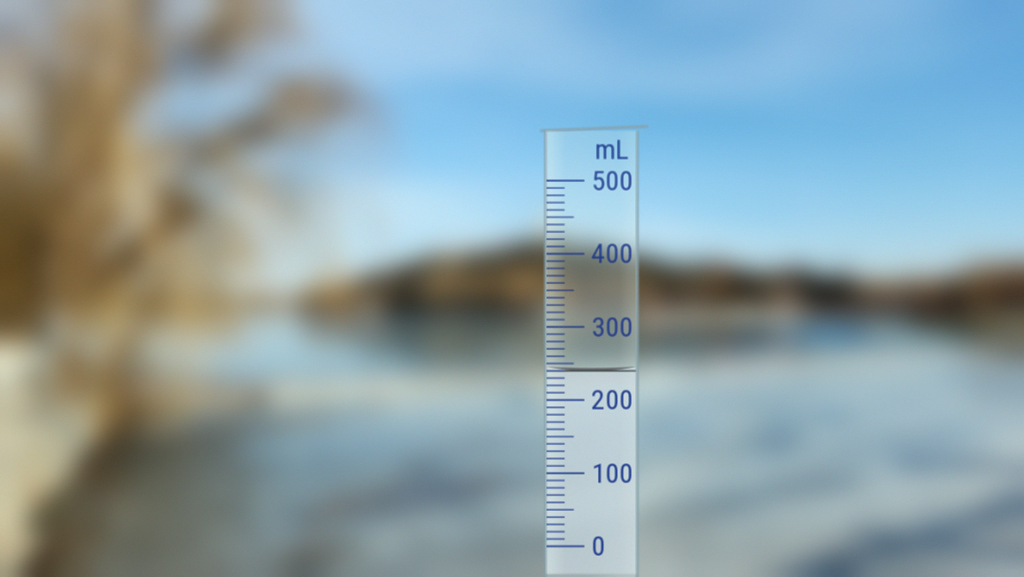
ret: 240
